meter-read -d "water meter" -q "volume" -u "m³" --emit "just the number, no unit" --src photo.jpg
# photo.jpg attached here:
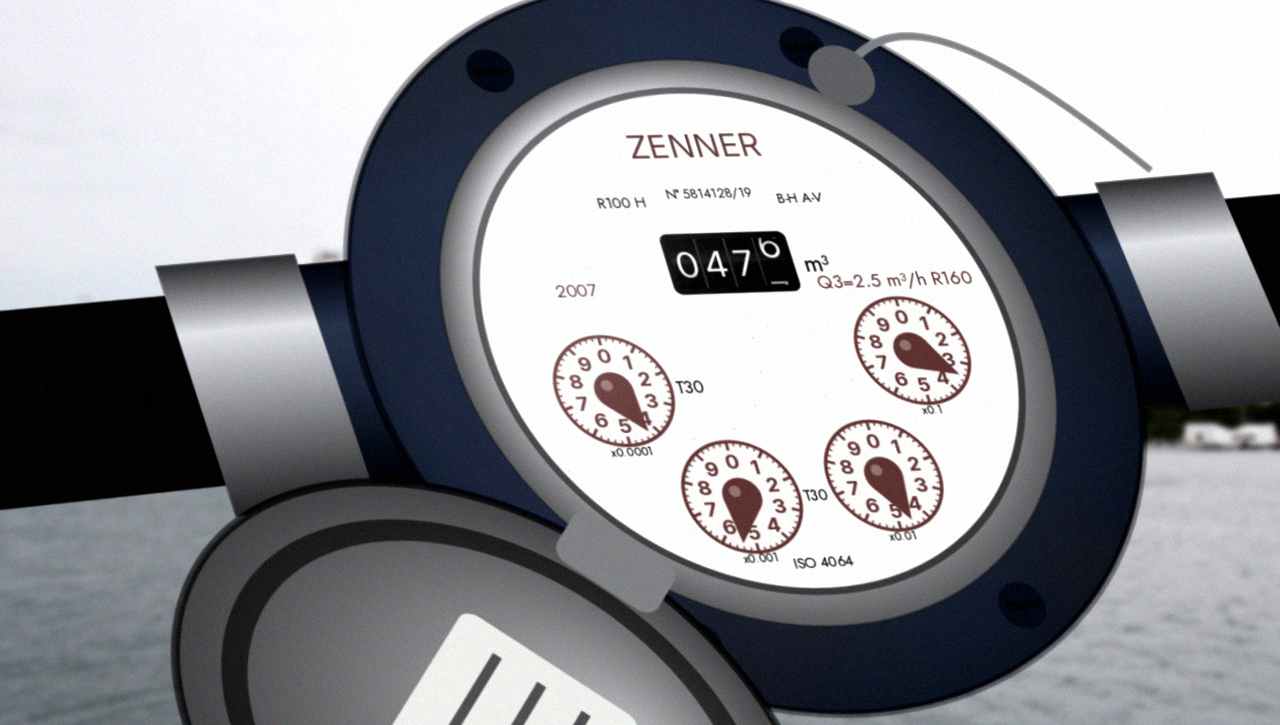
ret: 476.3454
